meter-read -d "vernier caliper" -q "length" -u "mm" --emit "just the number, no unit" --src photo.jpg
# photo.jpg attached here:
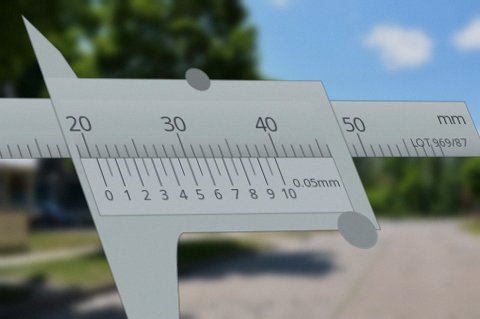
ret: 20.6
